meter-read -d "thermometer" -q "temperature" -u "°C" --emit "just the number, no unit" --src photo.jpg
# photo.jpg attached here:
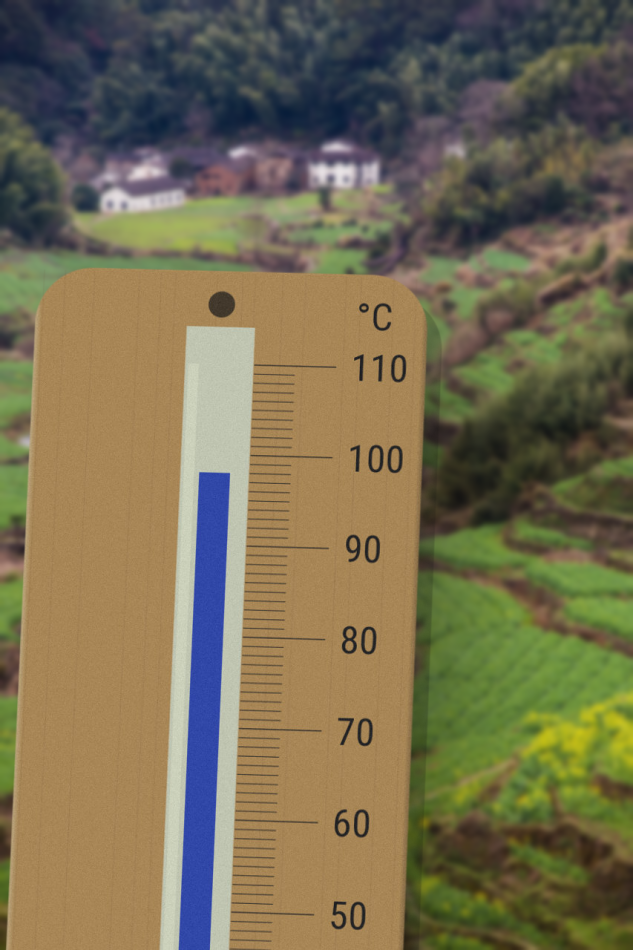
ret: 98
